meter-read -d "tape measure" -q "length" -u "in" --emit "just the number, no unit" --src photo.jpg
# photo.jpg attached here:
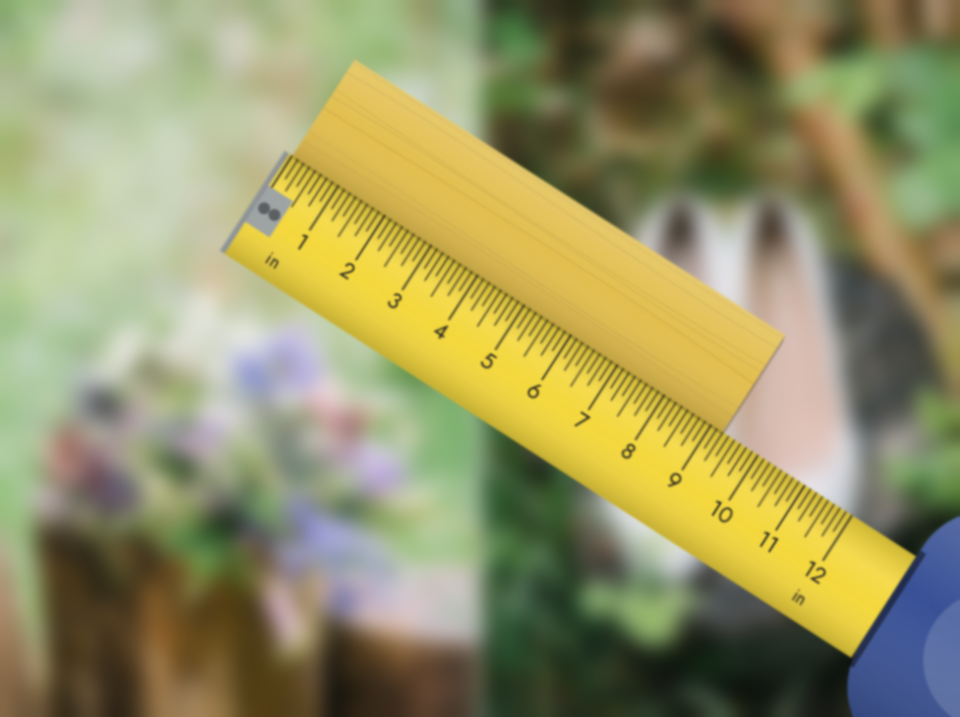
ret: 9.25
